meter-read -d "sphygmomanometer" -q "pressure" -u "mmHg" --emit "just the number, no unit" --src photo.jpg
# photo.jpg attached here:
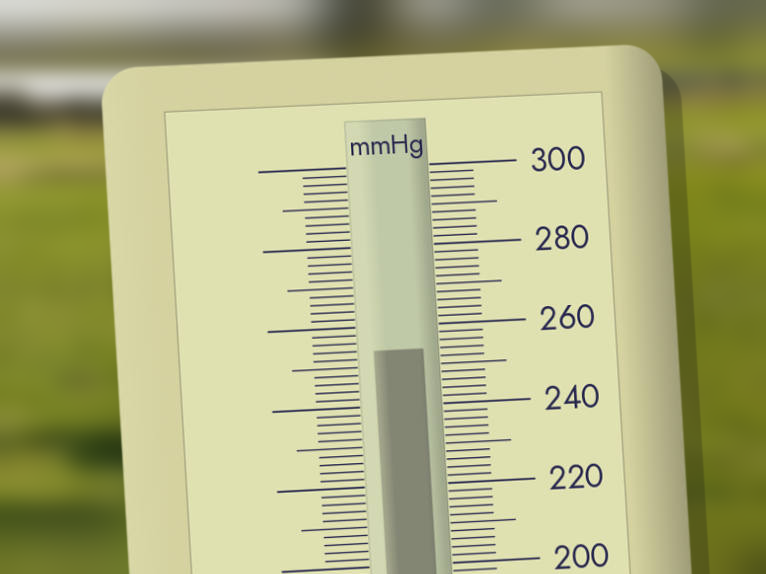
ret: 254
